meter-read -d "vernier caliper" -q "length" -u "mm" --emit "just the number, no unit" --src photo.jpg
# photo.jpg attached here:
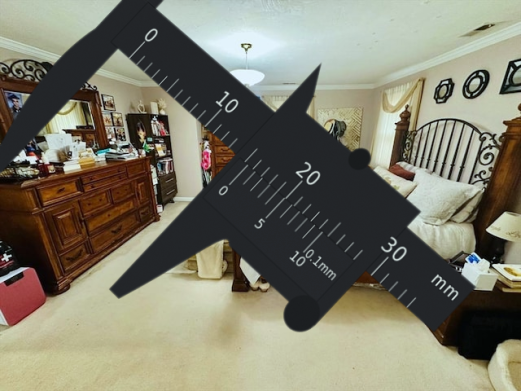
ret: 15.4
